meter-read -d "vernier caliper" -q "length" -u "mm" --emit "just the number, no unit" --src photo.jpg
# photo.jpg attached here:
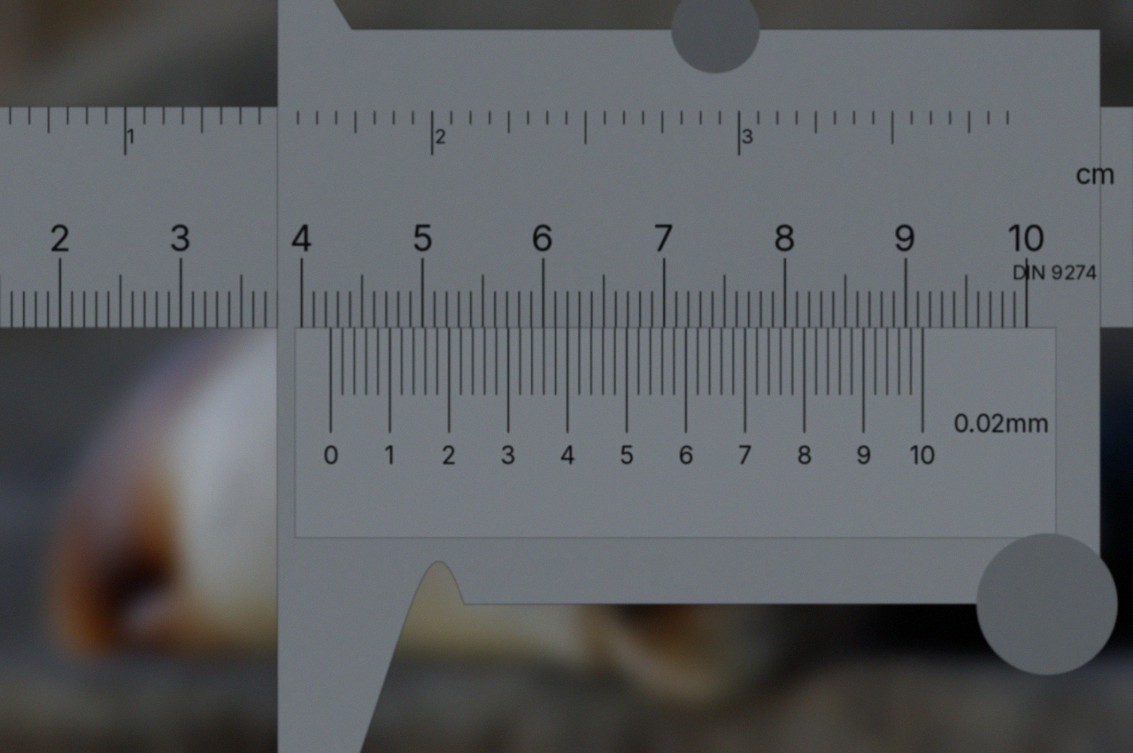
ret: 42.4
